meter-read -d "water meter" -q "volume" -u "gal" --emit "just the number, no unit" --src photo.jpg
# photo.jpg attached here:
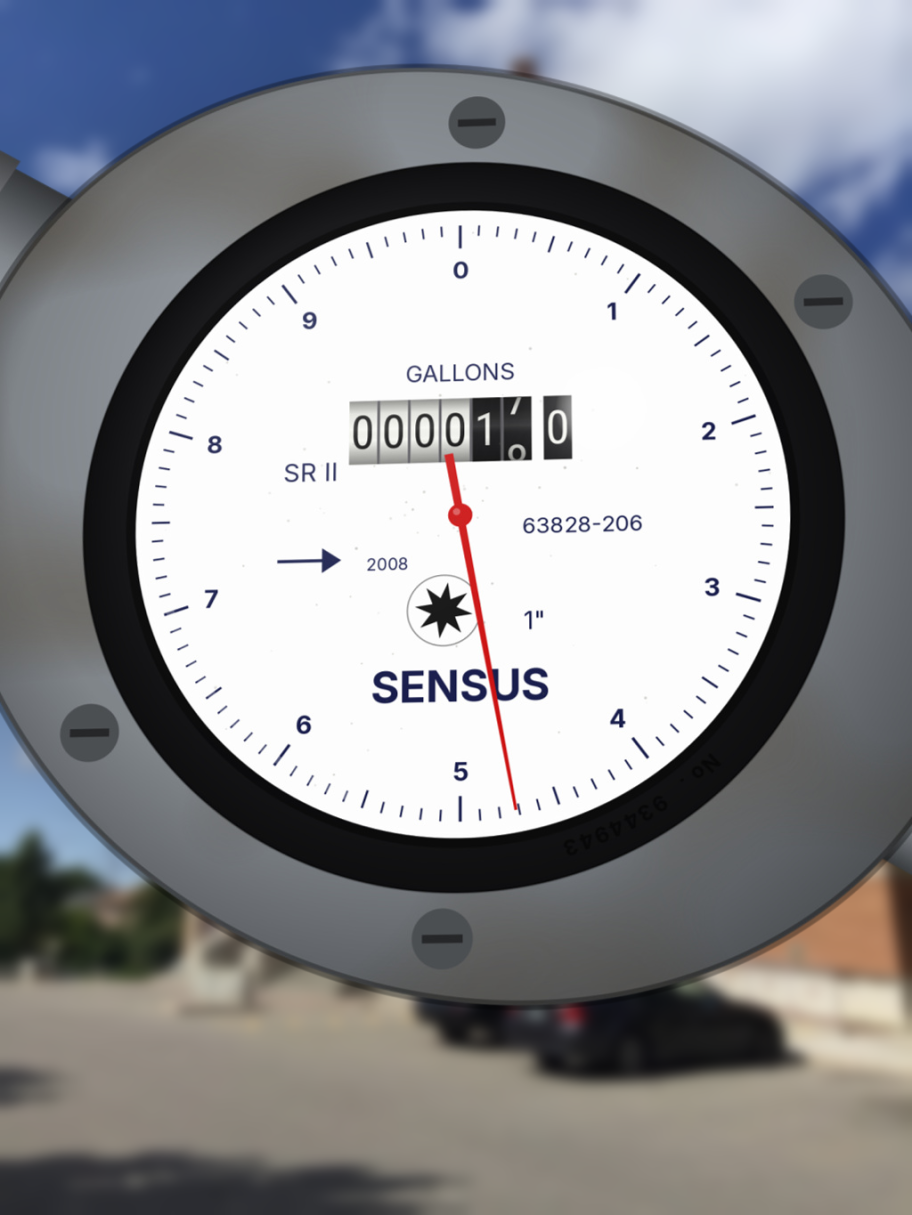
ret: 174.7
